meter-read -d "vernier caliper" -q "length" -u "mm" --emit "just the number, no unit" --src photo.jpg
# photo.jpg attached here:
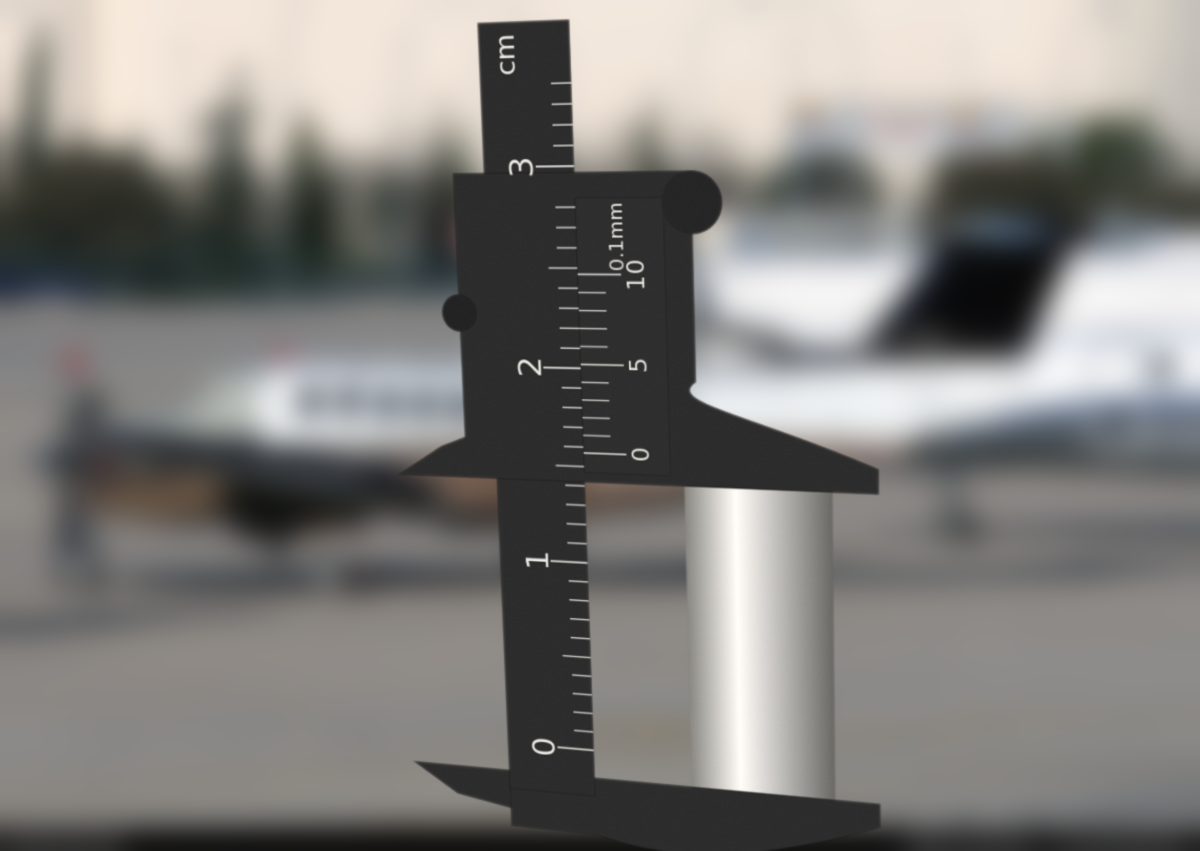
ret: 15.7
